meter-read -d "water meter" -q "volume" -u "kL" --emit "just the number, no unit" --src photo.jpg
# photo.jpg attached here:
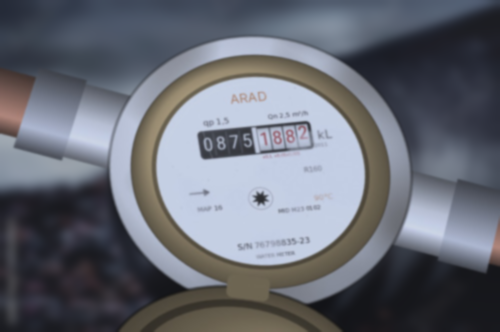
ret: 875.1882
